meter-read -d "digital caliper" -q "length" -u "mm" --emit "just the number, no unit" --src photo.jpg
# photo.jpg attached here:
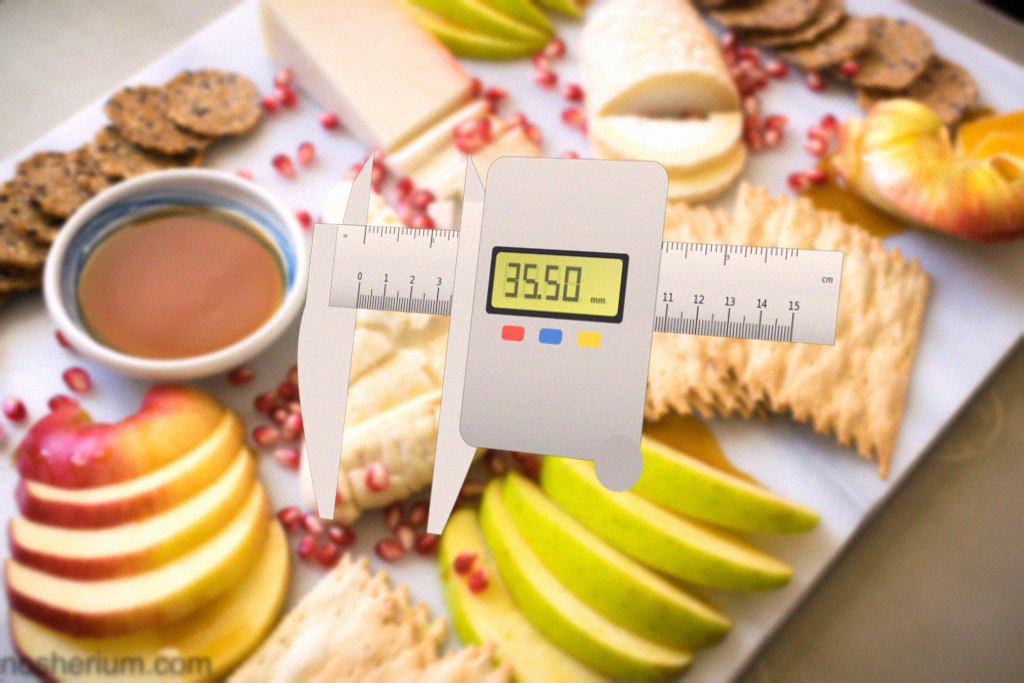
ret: 35.50
